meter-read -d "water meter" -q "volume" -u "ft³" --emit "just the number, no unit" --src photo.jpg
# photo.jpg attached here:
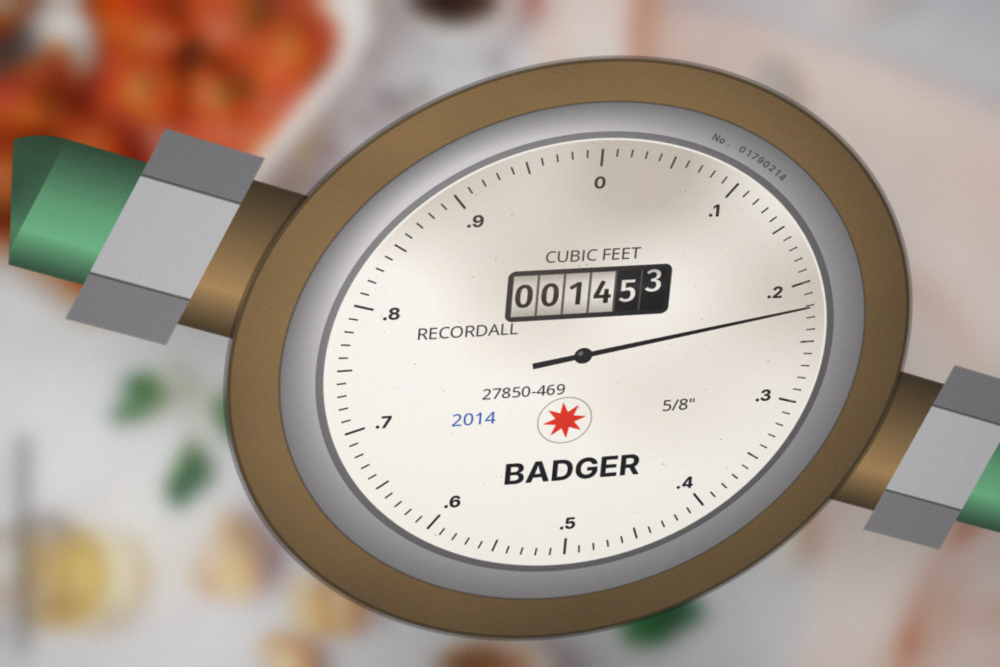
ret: 1453.22
